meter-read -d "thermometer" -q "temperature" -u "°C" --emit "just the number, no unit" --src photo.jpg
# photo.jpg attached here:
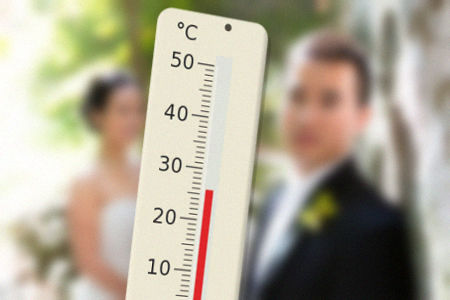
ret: 26
